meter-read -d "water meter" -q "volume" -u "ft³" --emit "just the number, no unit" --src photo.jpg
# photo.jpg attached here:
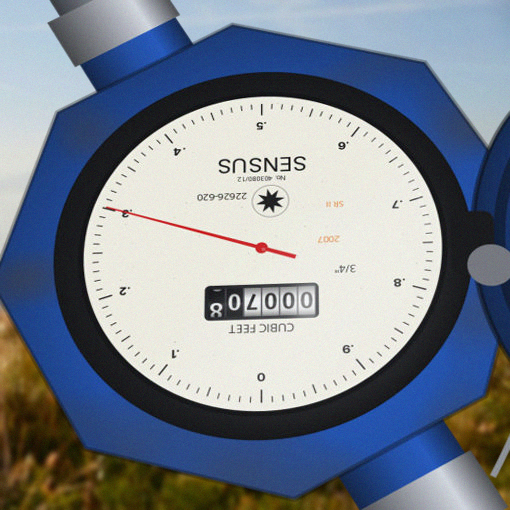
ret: 708.30
